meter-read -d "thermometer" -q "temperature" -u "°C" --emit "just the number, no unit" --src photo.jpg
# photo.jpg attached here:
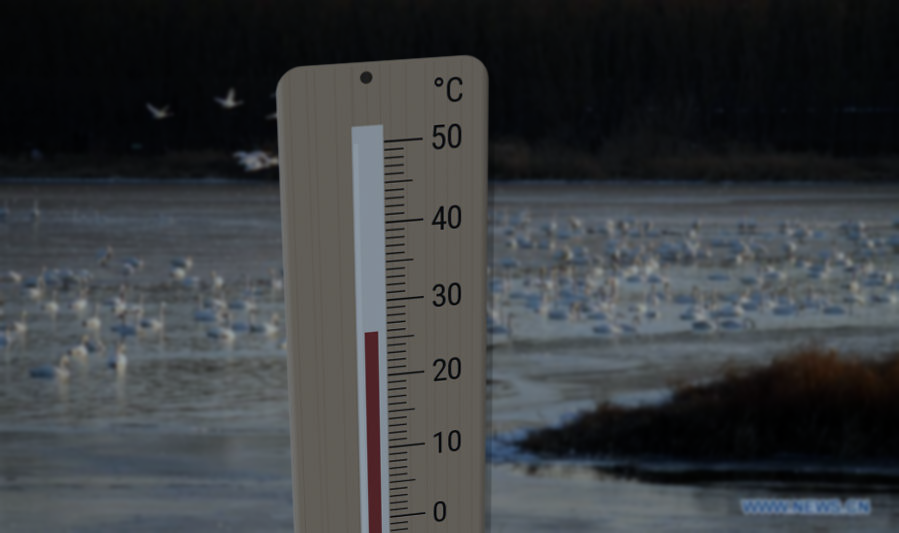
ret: 26
